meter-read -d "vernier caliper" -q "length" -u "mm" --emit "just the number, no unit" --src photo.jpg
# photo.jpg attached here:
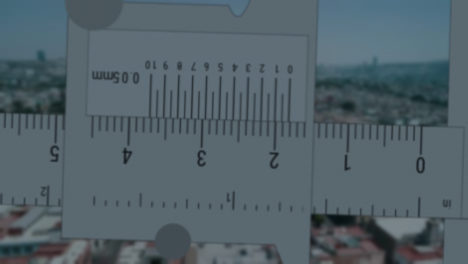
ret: 18.2
